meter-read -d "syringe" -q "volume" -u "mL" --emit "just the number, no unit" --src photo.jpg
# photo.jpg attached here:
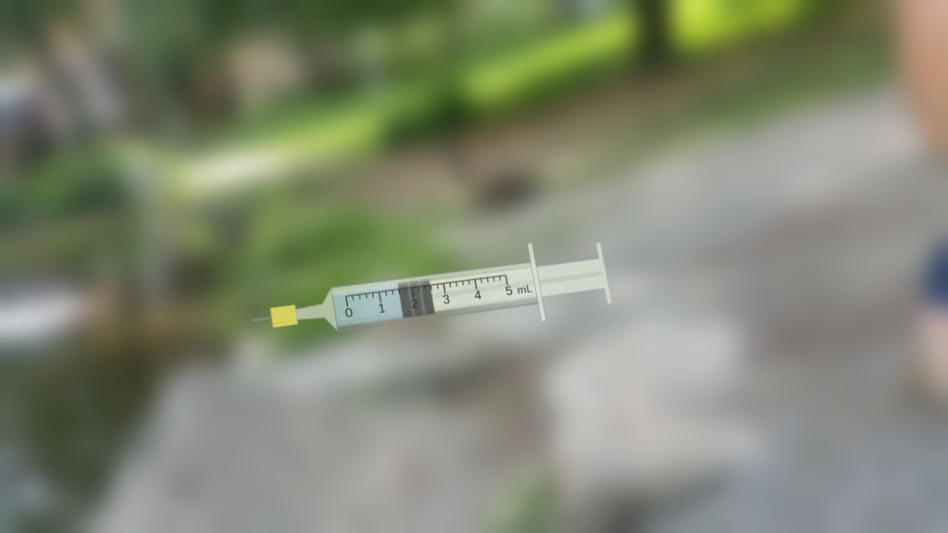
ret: 1.6
